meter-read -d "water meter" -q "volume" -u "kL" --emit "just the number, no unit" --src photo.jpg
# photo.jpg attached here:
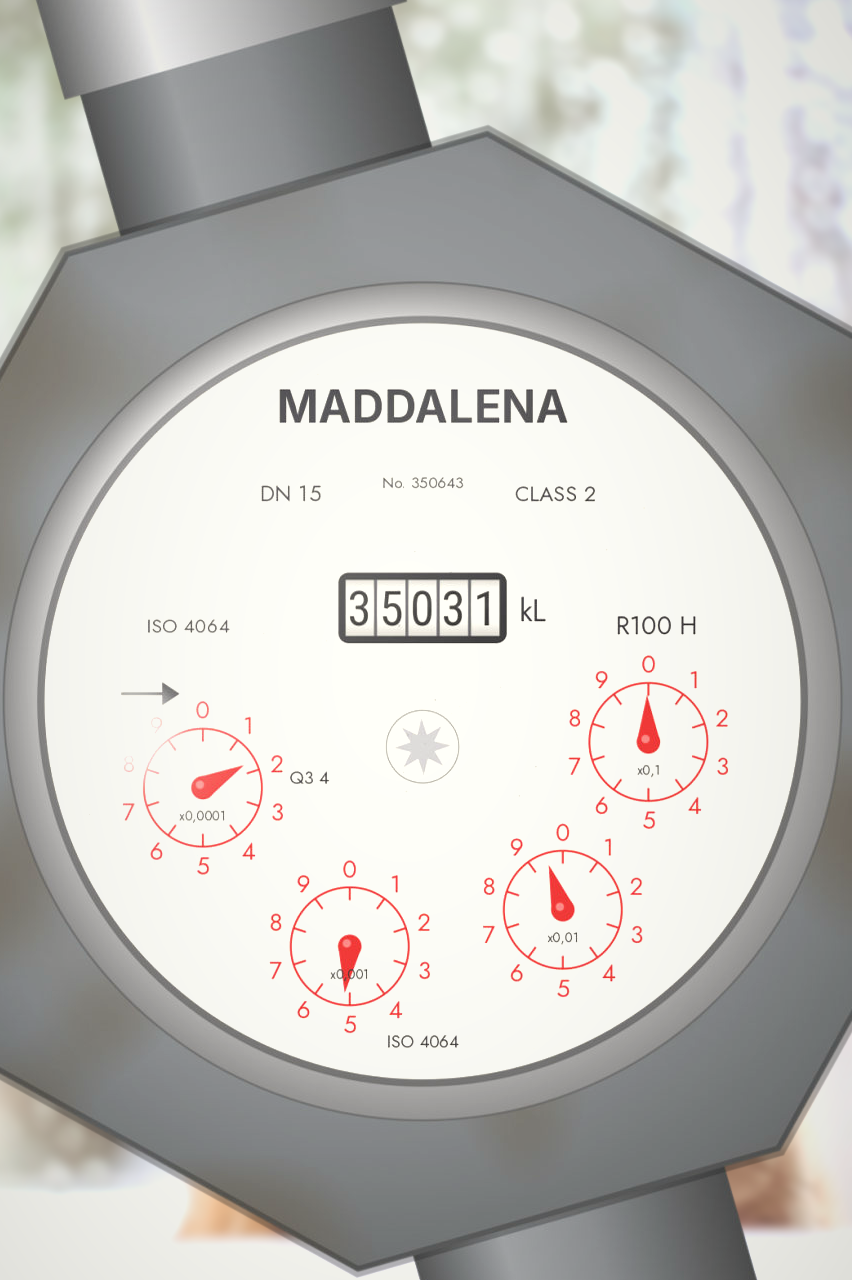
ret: 35030.9951
